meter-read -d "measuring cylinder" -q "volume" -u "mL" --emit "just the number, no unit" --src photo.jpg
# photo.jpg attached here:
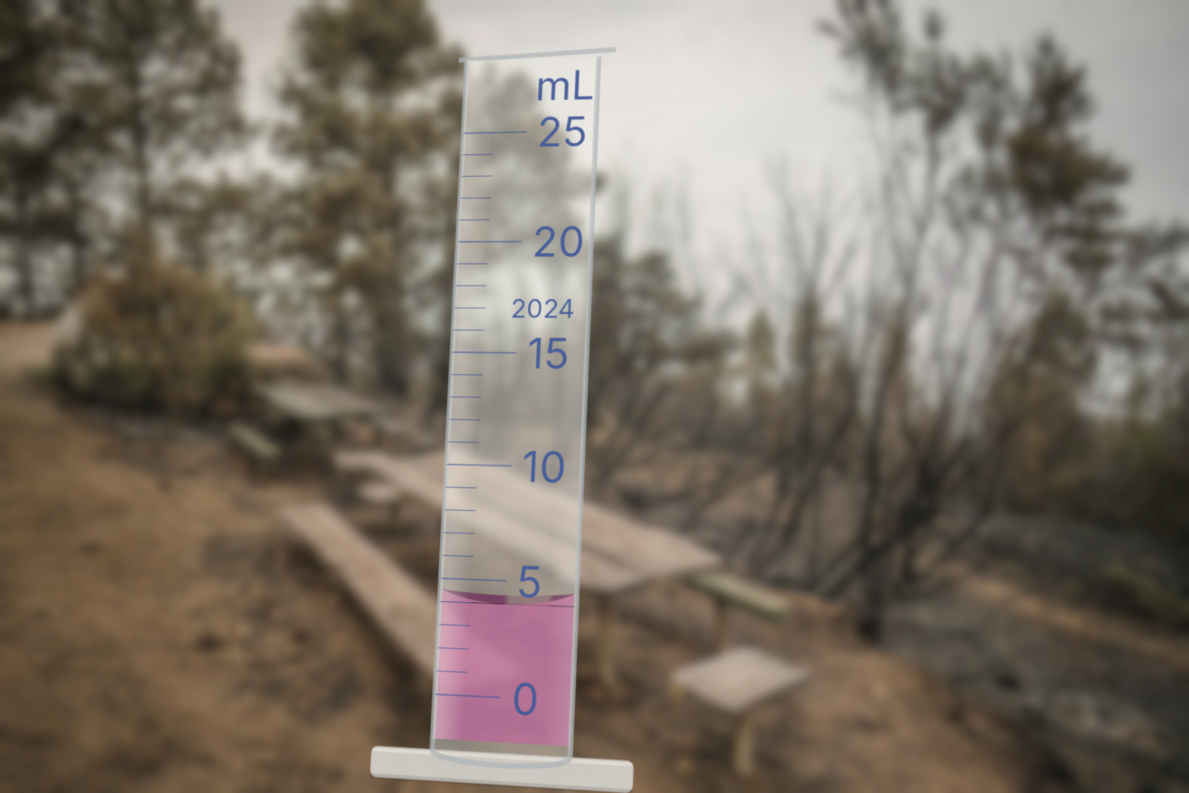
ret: 4
